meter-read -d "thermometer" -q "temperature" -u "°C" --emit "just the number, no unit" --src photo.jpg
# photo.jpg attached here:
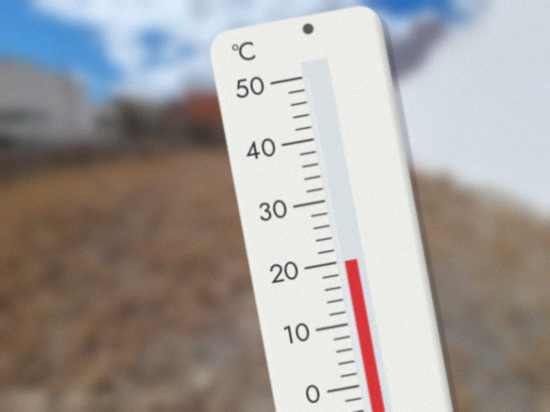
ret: 20
